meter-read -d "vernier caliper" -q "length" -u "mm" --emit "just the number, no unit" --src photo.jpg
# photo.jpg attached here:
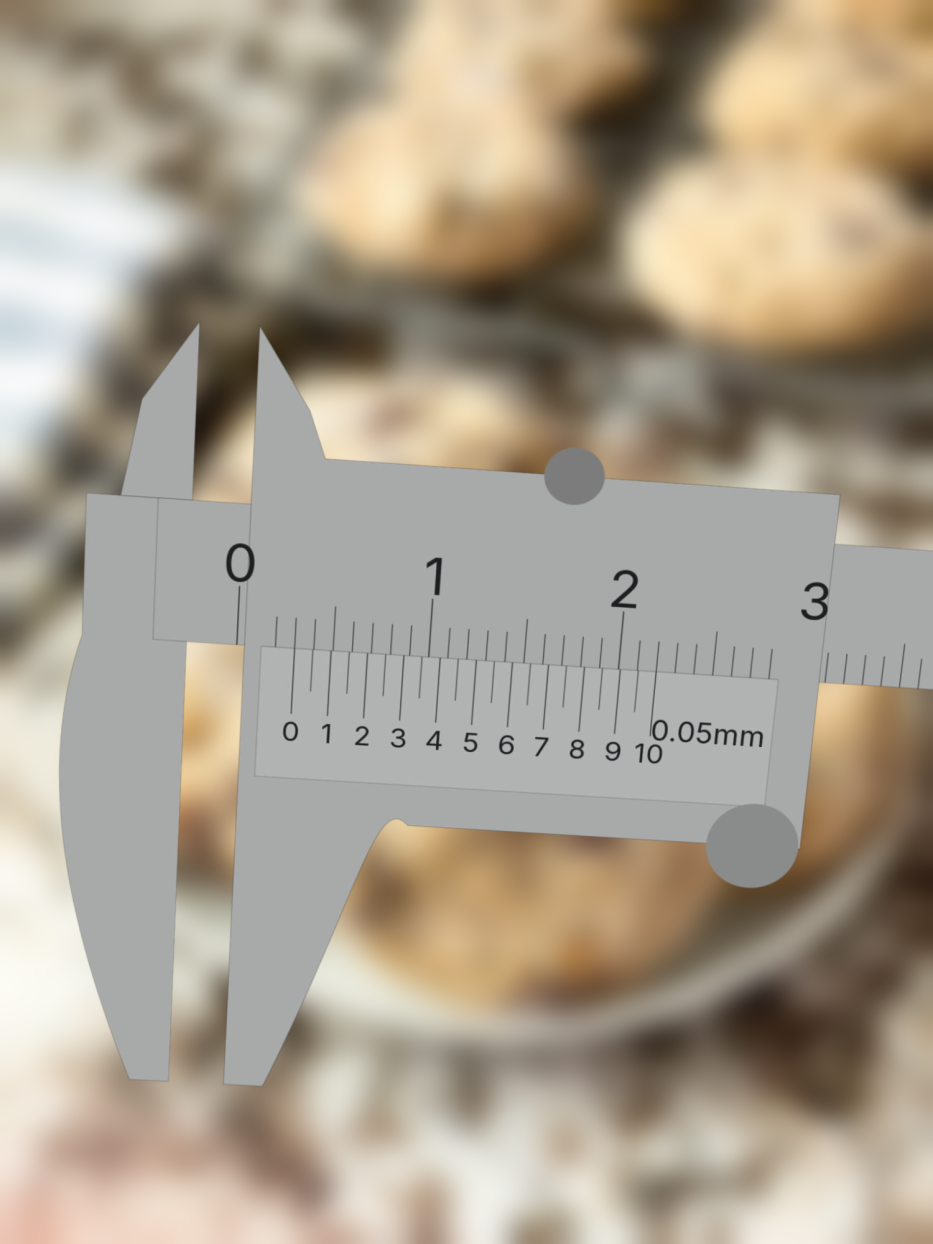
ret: 3.0
